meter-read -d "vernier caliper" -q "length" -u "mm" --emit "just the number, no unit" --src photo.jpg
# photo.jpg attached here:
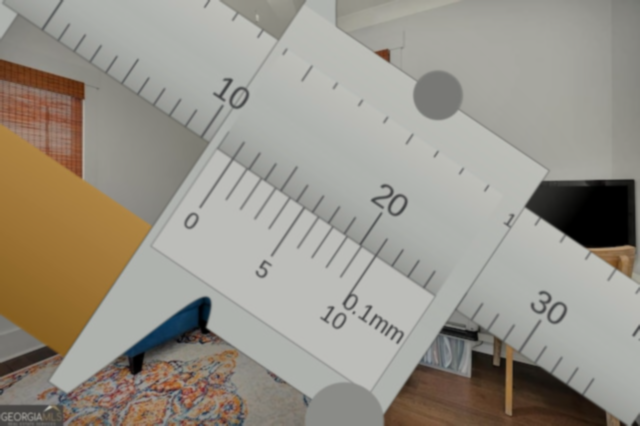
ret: 12.0
